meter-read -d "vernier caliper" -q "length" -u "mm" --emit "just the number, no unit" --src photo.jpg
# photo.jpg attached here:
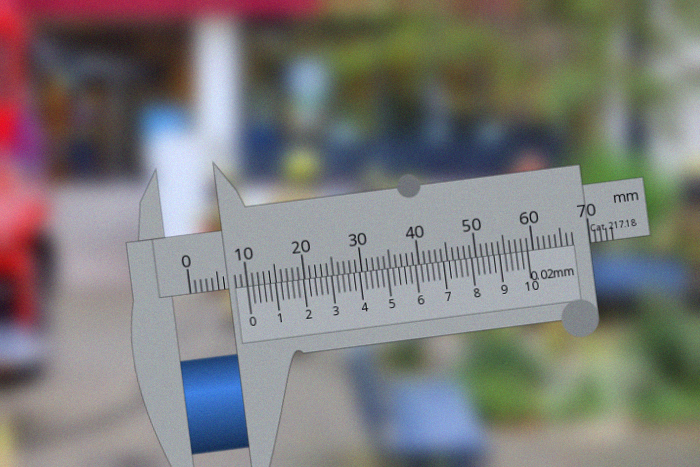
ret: 10.0
